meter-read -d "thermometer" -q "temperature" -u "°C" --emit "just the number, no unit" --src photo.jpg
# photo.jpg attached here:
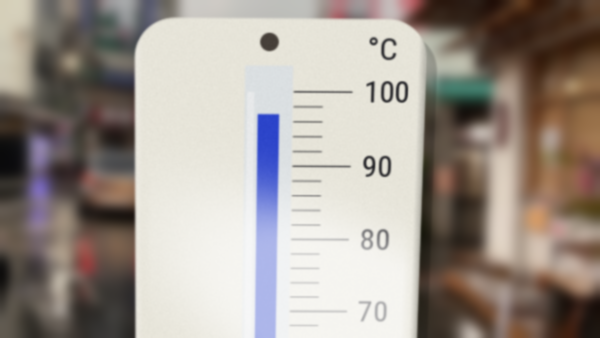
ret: 97
